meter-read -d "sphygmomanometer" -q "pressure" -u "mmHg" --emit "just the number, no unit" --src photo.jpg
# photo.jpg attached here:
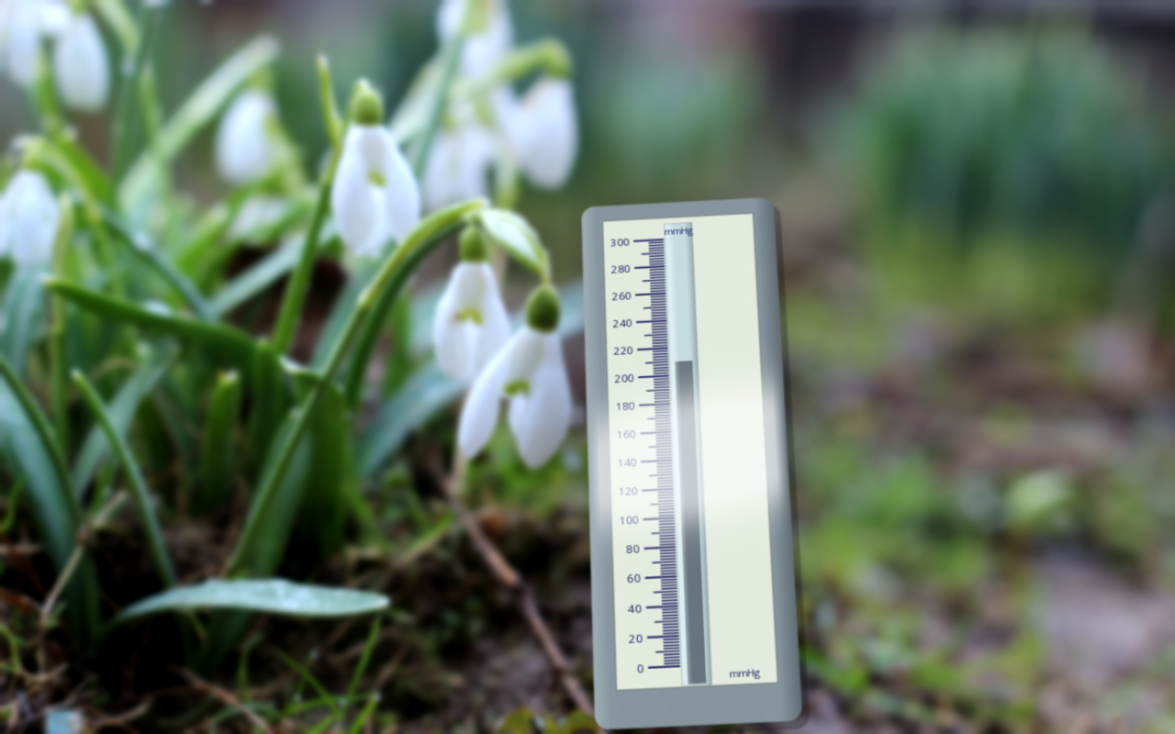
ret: 210
